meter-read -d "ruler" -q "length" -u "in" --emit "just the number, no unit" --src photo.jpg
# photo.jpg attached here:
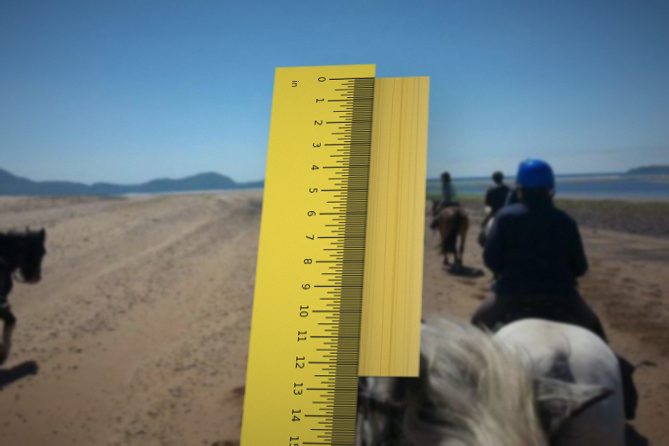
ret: 12.5
